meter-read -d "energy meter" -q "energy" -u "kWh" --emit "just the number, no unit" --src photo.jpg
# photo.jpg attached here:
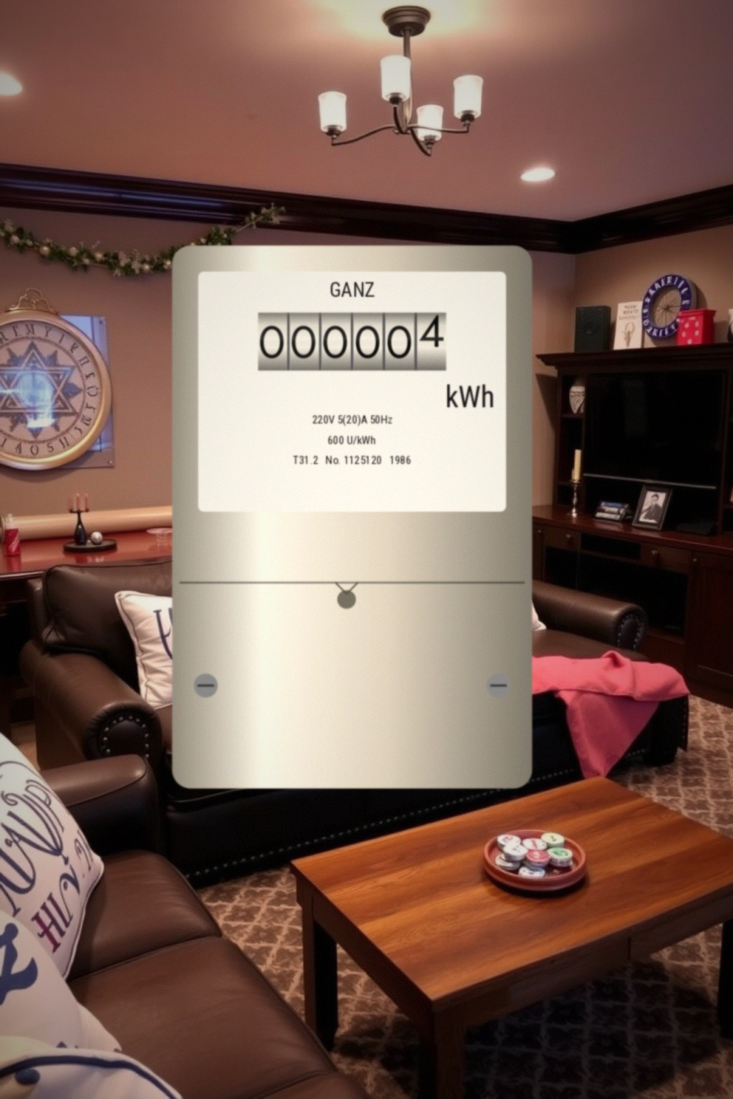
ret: 4
